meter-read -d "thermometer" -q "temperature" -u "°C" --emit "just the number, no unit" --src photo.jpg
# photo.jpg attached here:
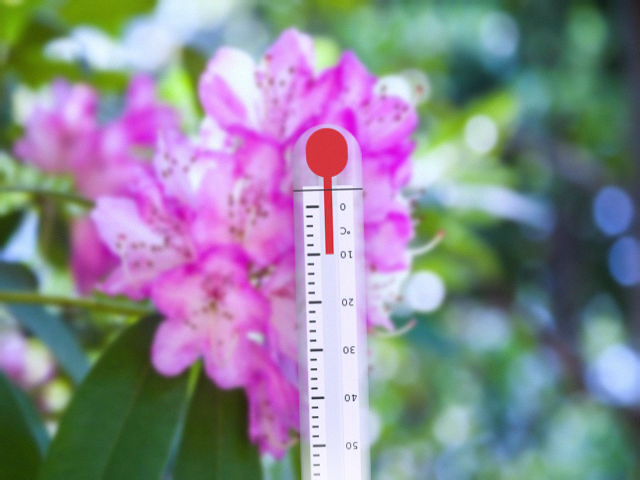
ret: 10
